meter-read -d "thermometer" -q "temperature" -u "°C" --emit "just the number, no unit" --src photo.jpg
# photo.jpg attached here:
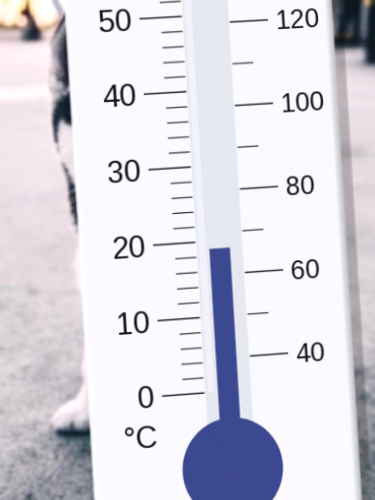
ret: 19
